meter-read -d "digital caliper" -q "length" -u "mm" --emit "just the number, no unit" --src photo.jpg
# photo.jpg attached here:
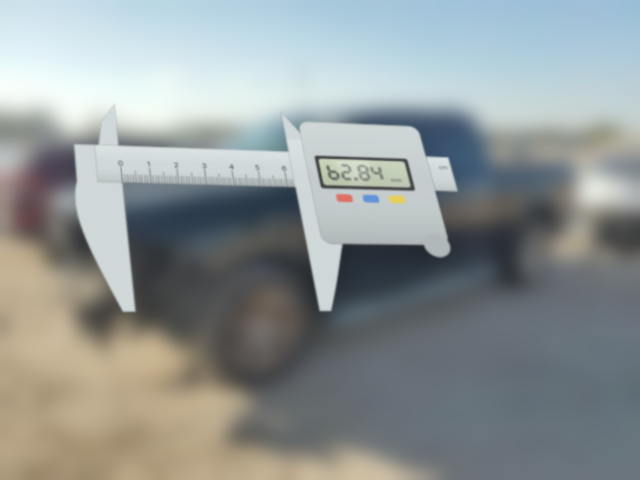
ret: 62.84
